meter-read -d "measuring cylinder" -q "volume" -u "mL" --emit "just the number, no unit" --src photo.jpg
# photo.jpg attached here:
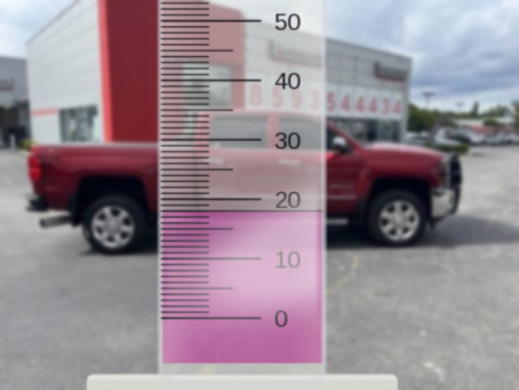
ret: 18
